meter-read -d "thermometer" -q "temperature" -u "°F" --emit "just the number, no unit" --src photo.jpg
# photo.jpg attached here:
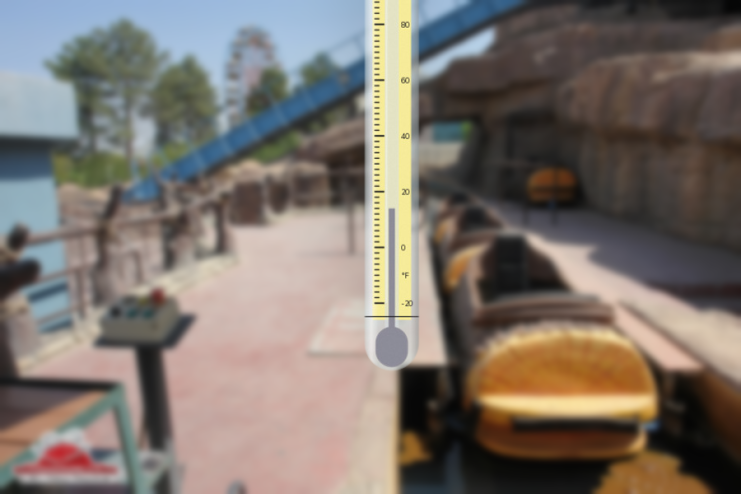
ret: 14
